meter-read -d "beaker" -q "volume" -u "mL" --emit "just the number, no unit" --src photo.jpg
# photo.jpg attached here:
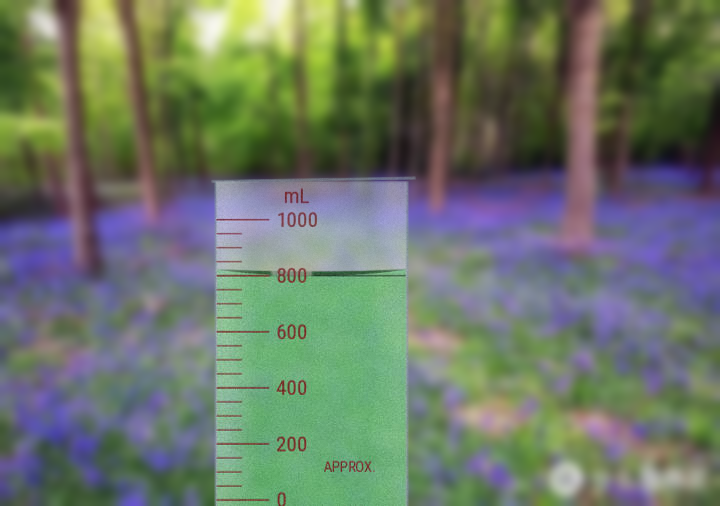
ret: 800
